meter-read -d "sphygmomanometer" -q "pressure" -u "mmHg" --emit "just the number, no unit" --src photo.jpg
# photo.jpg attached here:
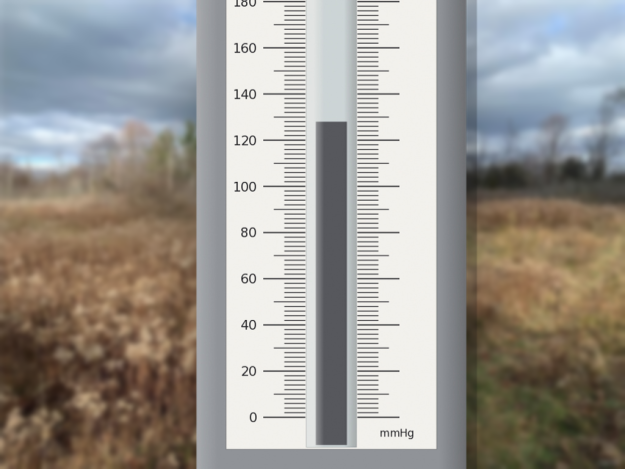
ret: 128
